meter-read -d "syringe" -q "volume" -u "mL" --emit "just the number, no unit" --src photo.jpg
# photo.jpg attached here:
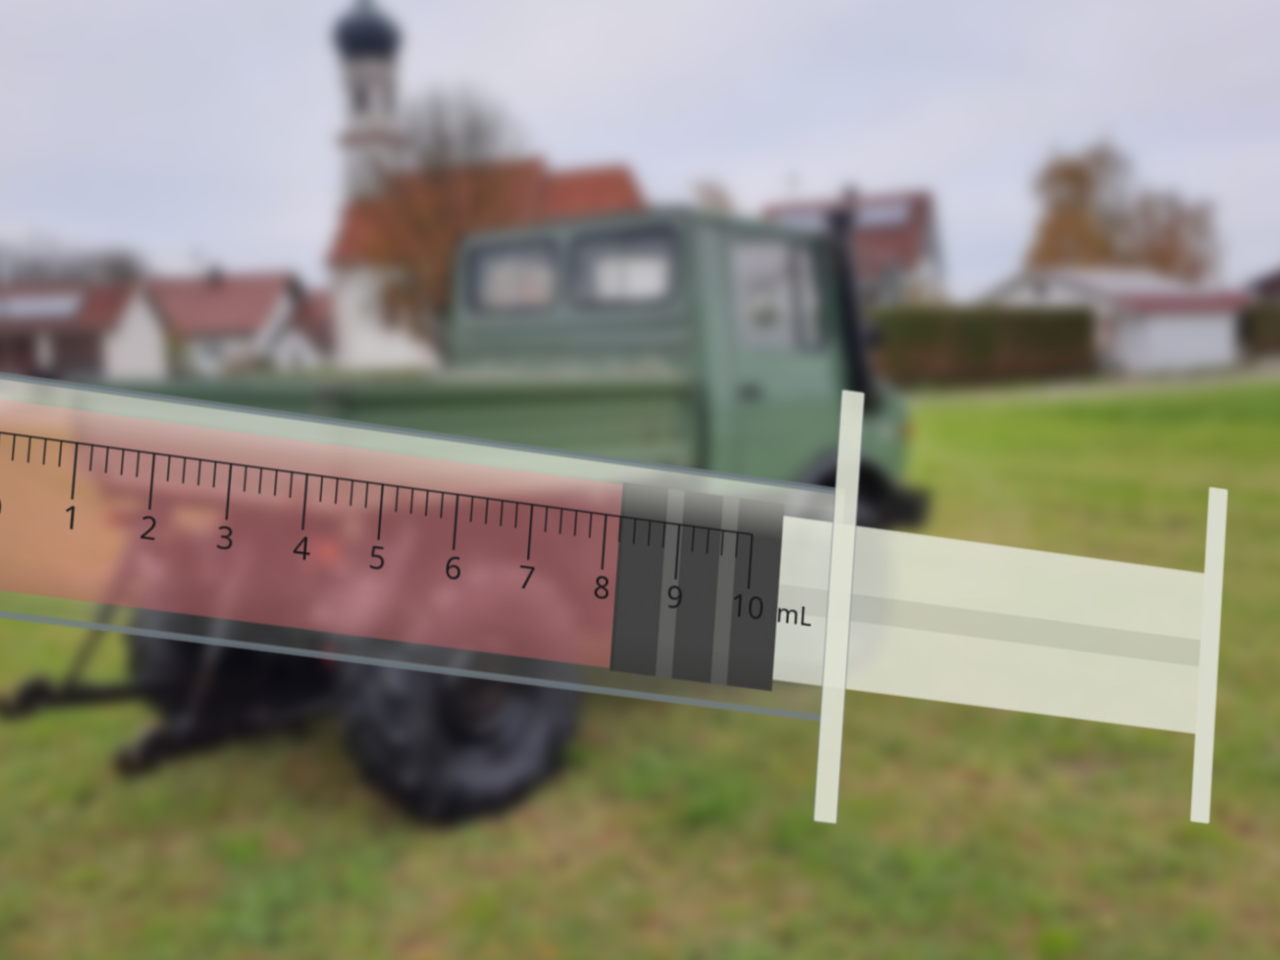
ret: 8.2
